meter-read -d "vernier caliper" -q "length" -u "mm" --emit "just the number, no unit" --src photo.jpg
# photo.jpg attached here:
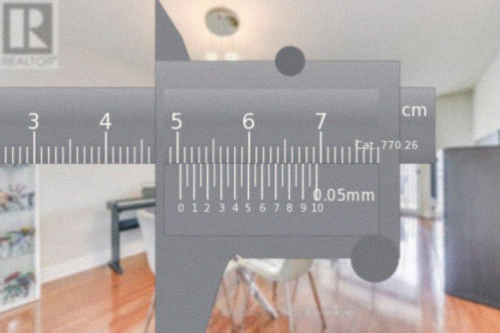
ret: 50.4
